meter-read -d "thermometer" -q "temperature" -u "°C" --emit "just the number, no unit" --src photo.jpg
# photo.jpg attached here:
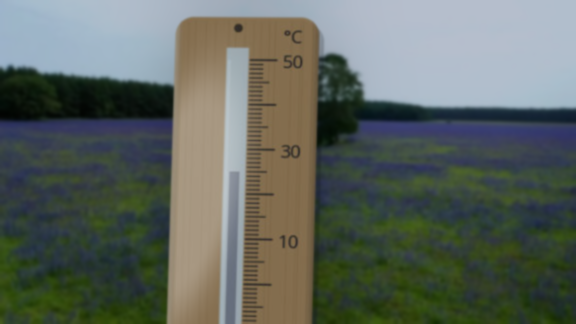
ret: 25
